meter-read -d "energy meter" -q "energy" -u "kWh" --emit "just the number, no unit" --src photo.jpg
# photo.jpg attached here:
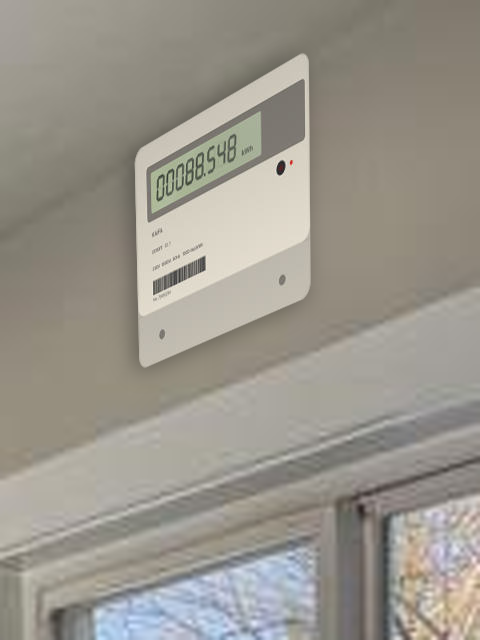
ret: 88.548
